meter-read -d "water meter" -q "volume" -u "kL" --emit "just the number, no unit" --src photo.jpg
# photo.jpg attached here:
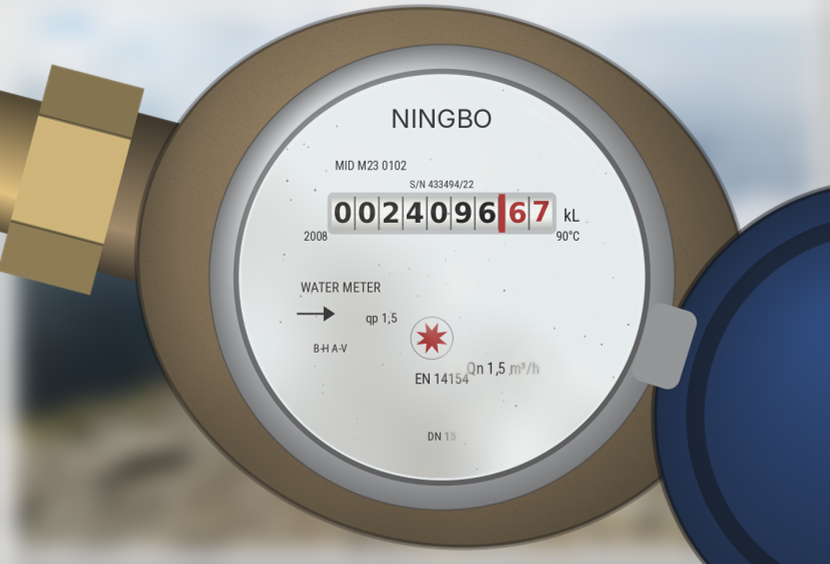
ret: 24096.67
